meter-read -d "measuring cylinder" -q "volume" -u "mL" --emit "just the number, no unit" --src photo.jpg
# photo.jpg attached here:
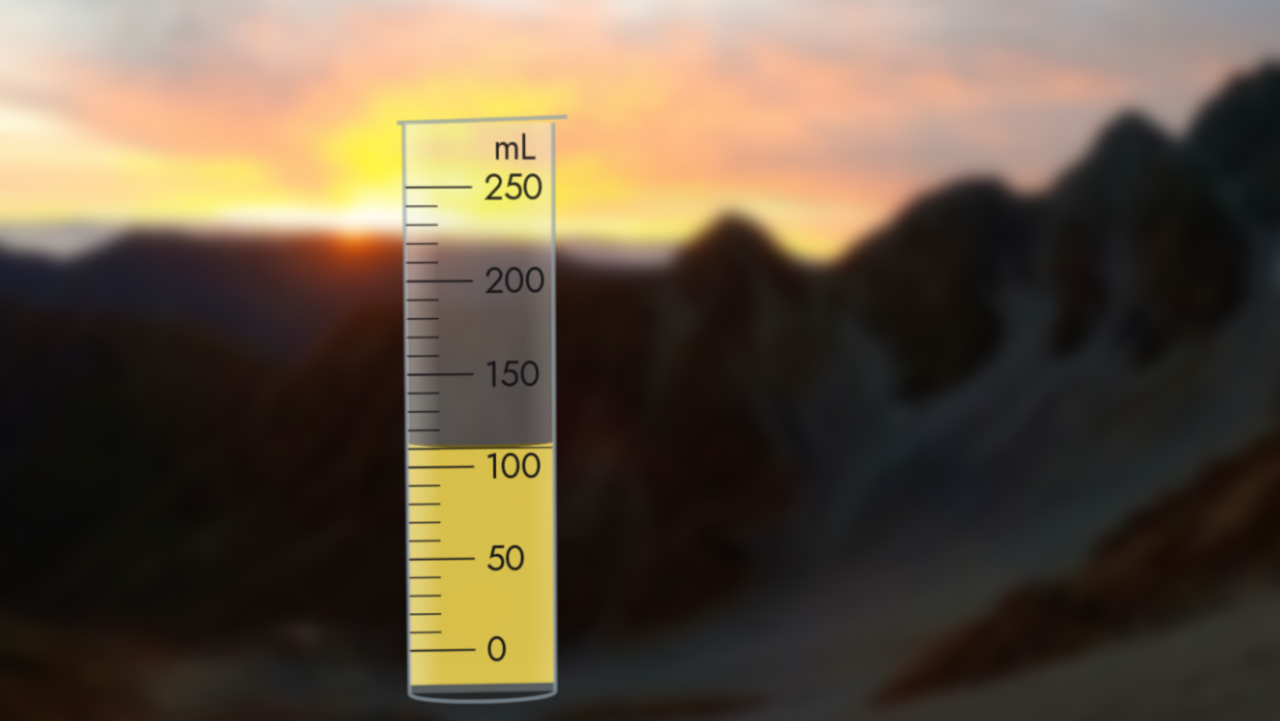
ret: 110
